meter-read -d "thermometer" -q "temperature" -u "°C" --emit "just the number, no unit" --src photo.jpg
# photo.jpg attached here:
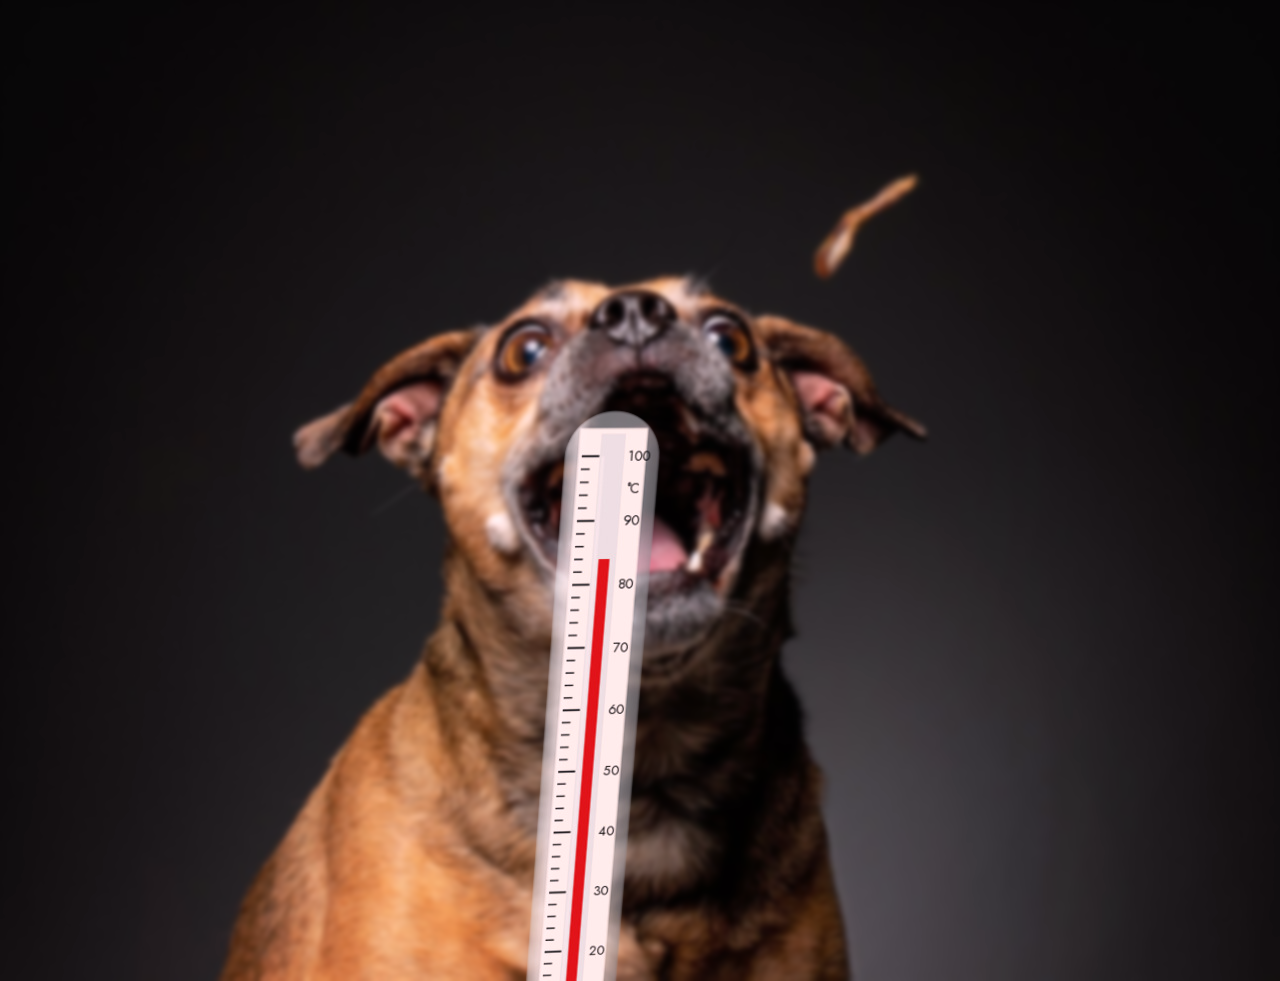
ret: 84
